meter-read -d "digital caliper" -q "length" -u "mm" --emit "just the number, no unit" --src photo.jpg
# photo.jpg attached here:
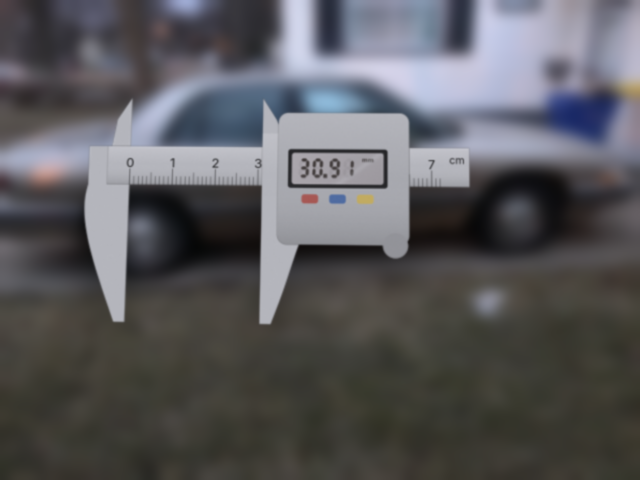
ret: 30.91
